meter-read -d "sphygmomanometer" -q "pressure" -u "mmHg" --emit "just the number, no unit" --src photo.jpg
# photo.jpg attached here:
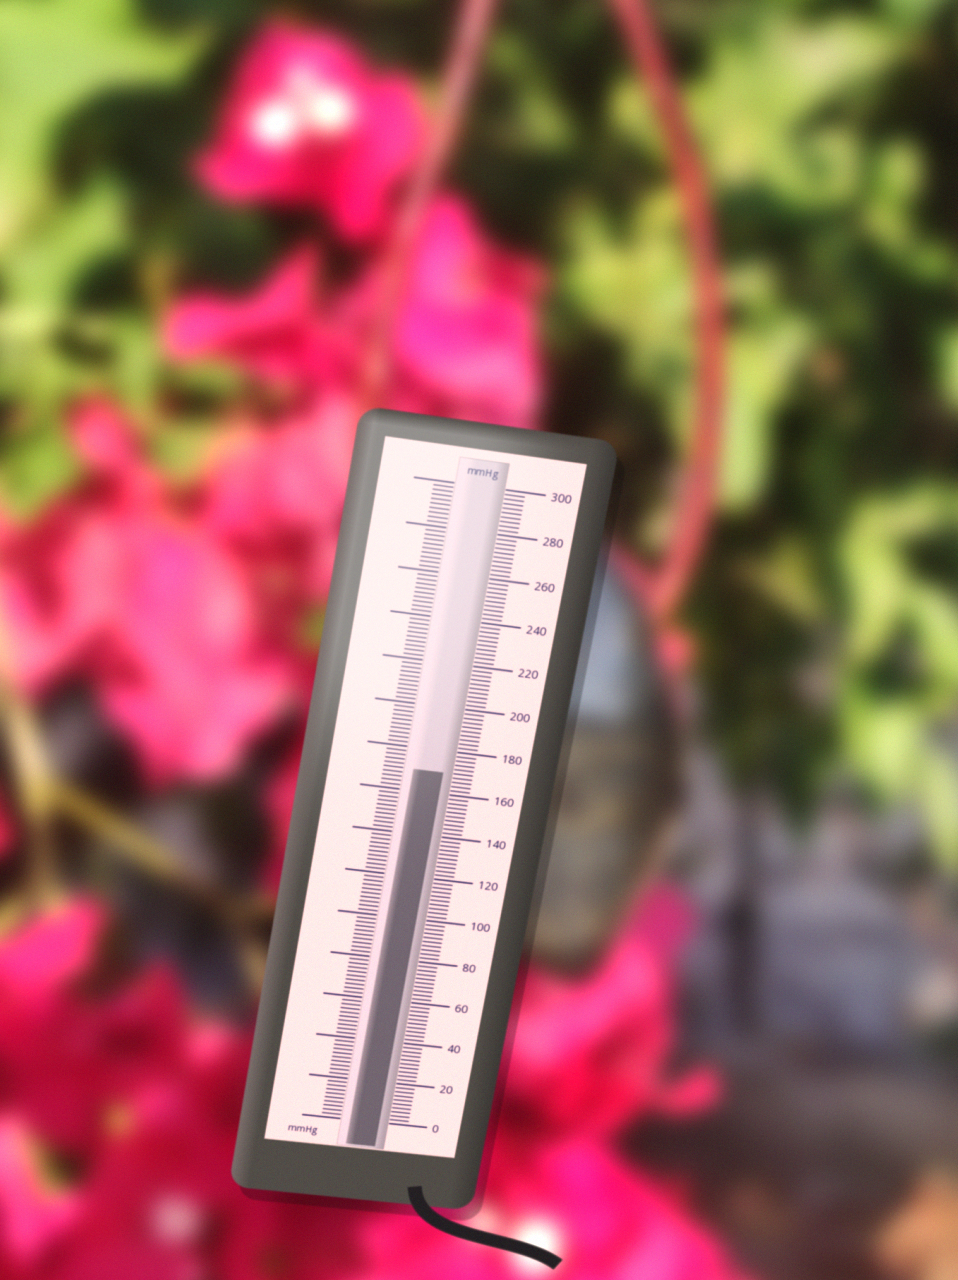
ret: 170
